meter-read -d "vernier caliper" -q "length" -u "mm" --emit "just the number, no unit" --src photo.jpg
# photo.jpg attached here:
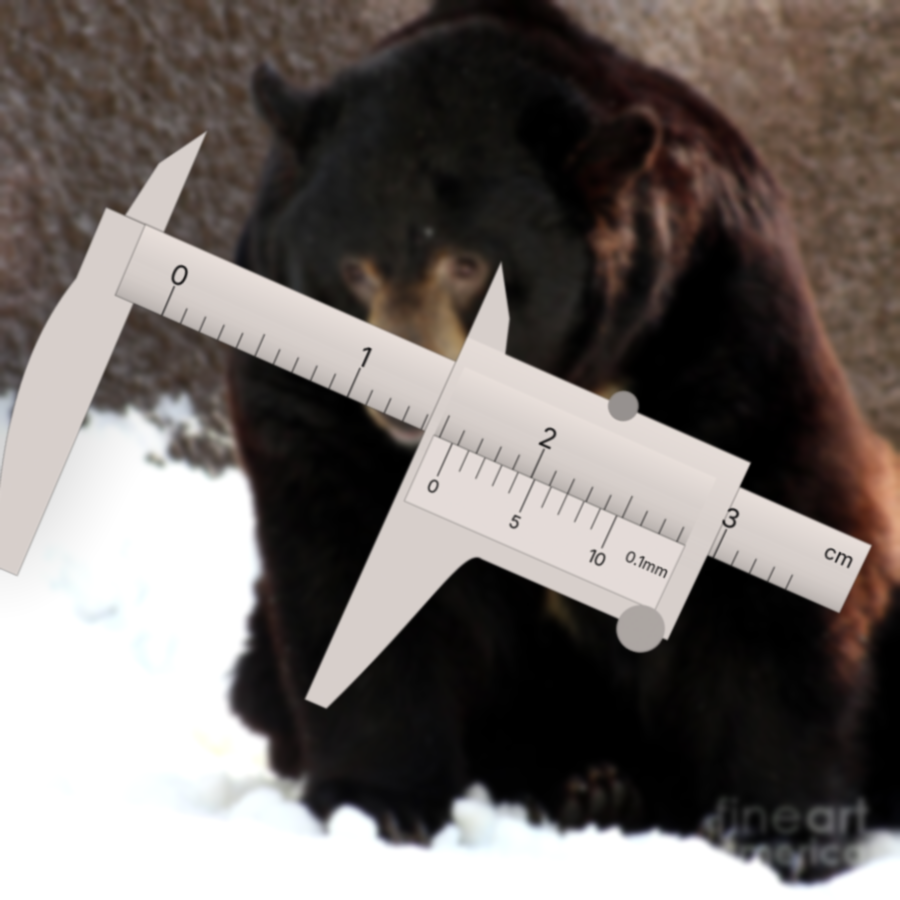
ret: 15.7
